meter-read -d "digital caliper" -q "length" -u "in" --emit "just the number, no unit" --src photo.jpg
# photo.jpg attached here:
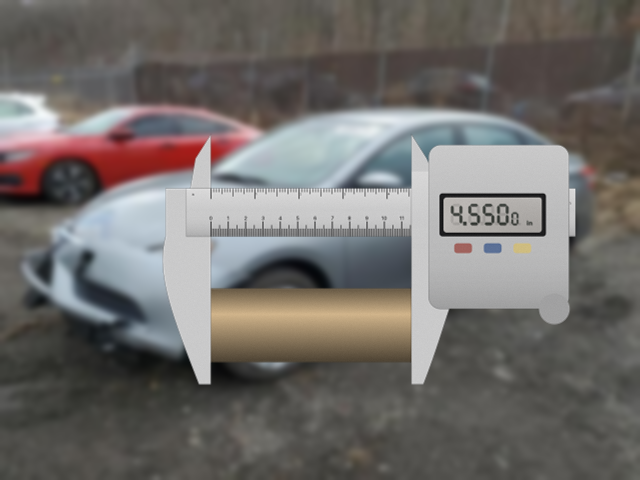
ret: 4.5500
